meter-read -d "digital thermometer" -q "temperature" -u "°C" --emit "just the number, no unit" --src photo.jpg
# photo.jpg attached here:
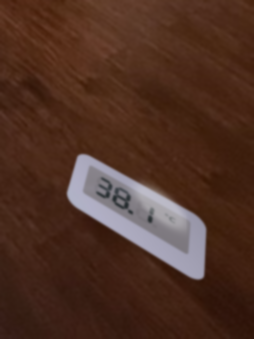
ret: 38.1
